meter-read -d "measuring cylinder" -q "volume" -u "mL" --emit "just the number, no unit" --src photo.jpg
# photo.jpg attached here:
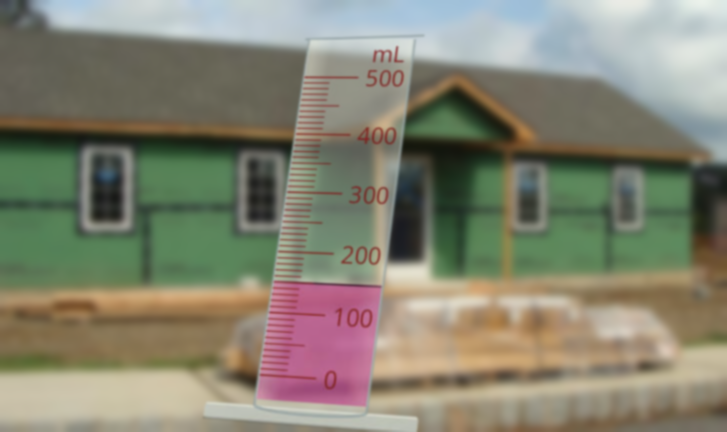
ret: 150
